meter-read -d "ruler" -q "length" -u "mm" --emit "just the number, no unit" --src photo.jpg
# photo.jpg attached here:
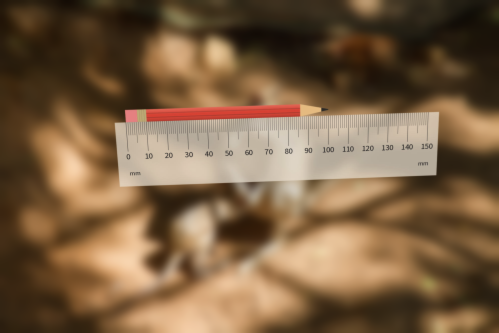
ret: 100
